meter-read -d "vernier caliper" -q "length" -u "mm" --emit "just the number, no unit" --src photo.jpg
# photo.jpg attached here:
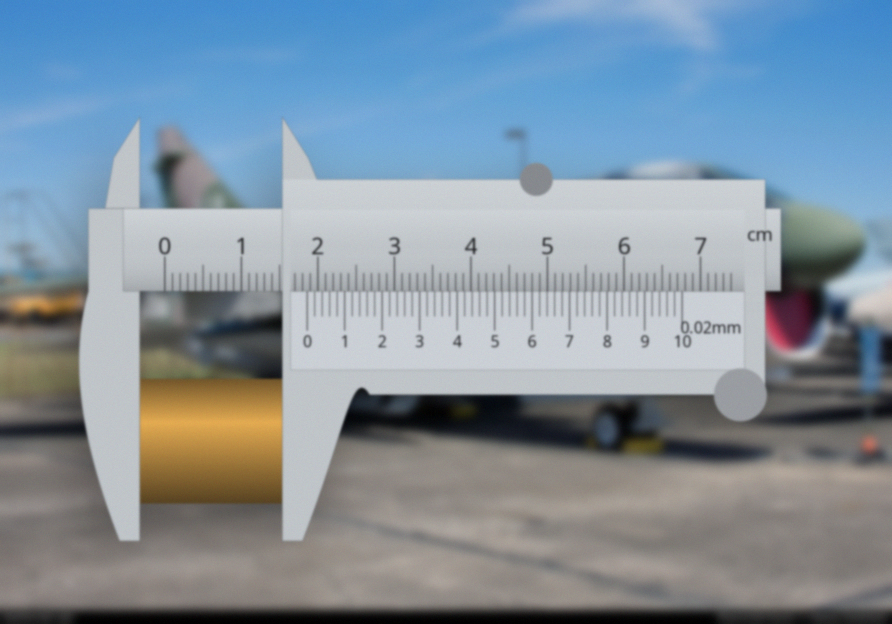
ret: 18.6
